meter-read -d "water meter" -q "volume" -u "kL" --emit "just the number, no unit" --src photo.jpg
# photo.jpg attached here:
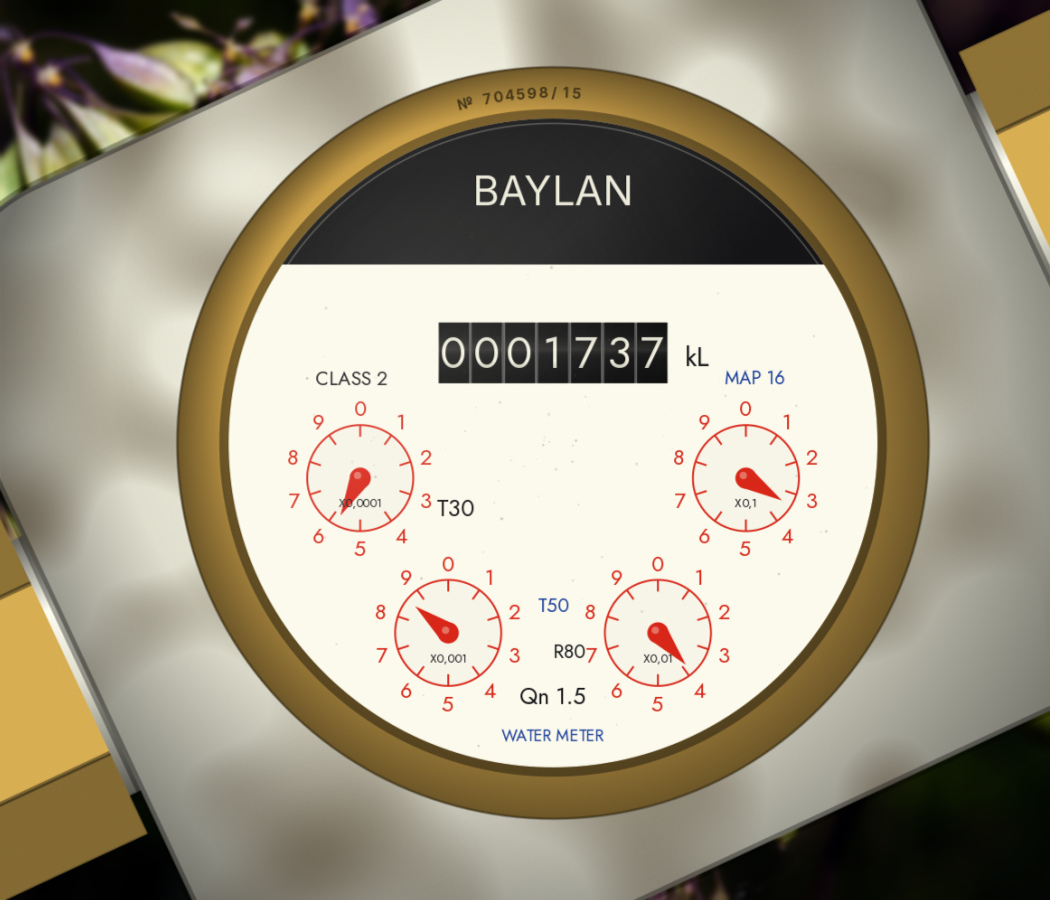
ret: 1737.3385
